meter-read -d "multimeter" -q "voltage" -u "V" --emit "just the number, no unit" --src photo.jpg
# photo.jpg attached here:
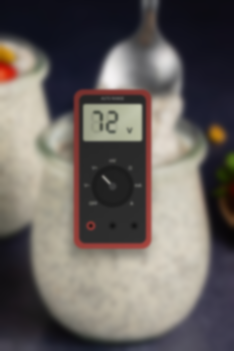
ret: 72
